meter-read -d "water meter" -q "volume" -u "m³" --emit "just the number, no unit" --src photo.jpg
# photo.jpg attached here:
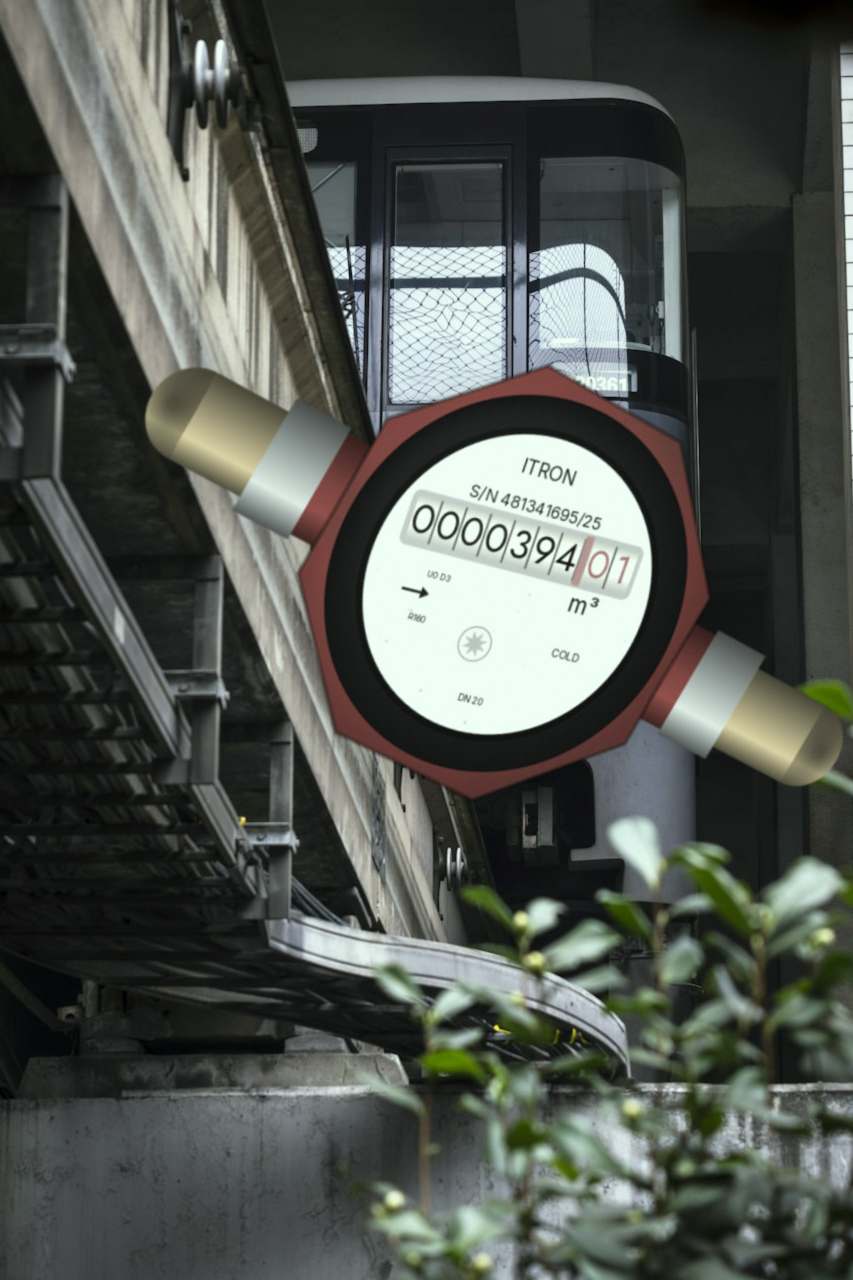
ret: 394.01
